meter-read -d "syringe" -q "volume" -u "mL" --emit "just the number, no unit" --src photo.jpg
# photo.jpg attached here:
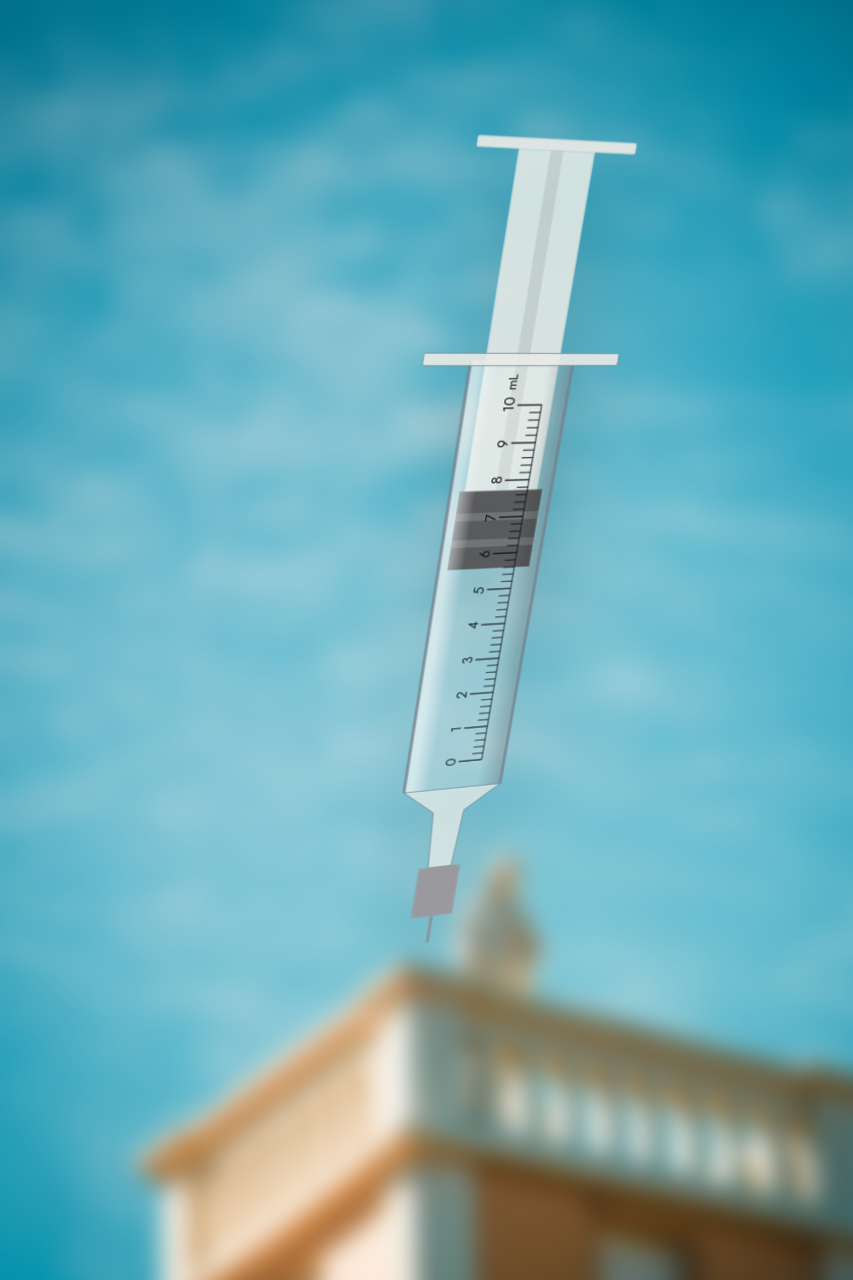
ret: 5.6
